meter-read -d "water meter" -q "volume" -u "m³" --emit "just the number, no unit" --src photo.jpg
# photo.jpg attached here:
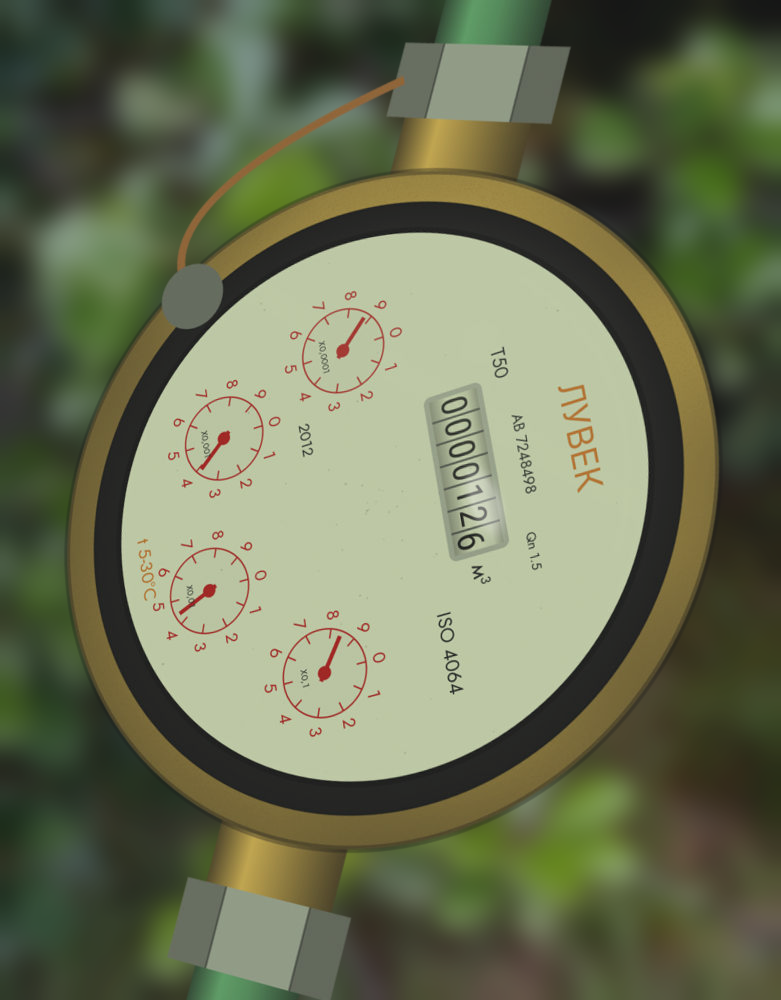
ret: 125.8438
